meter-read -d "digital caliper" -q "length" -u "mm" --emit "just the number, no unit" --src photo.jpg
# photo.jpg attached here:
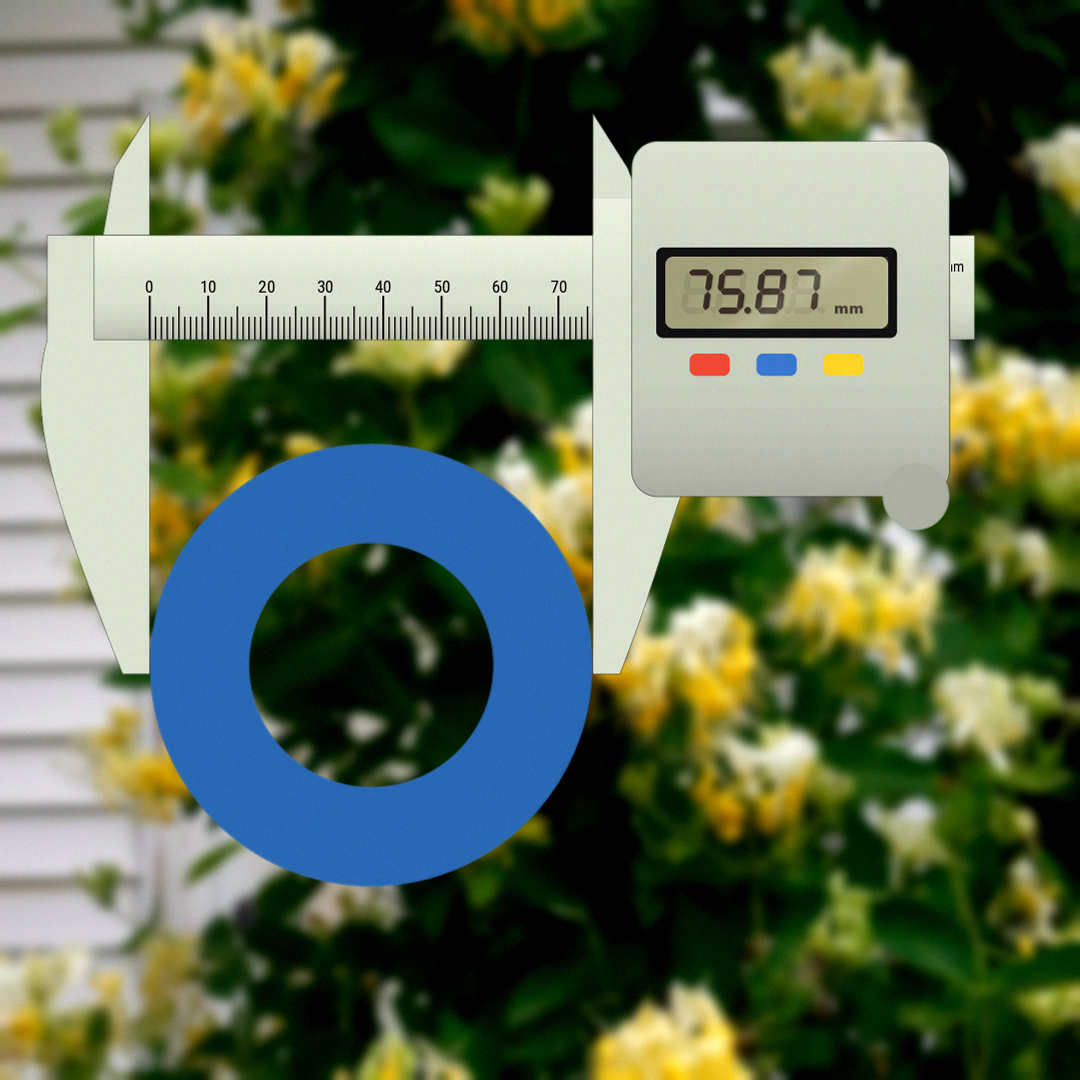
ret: 75.87
